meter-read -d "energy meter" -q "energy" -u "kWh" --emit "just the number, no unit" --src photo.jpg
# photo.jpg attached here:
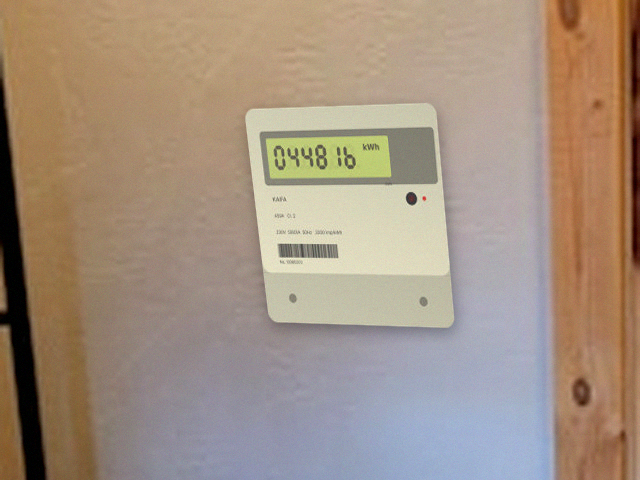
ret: 44816
